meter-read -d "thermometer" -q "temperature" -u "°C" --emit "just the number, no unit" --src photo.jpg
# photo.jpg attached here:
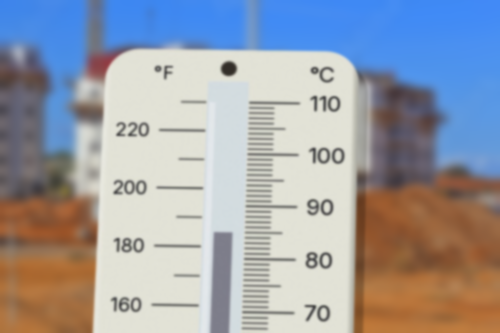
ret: 85
